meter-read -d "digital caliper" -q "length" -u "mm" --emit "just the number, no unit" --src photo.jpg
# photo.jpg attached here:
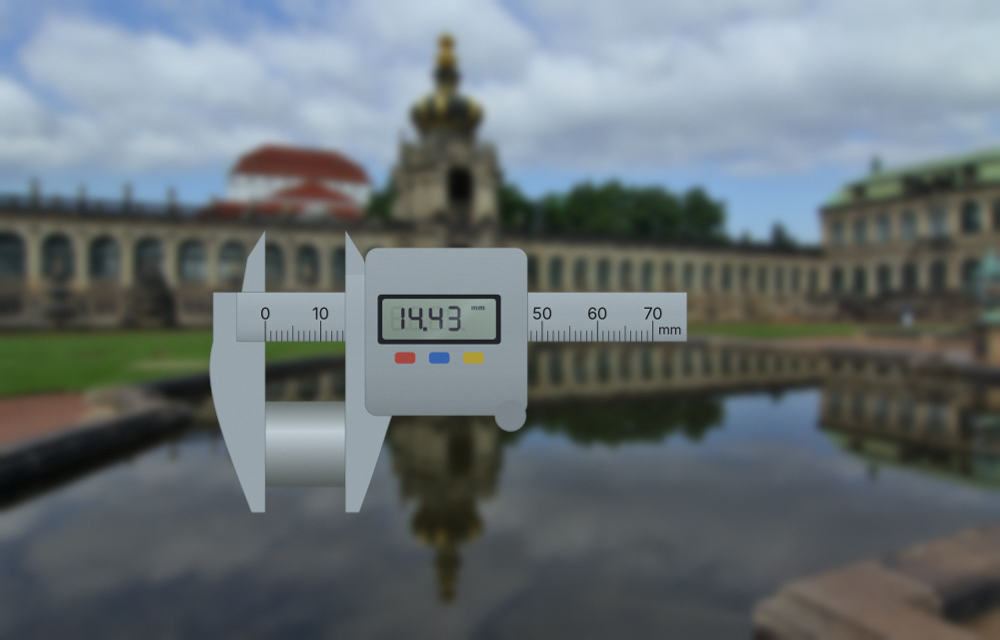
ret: 14.43
